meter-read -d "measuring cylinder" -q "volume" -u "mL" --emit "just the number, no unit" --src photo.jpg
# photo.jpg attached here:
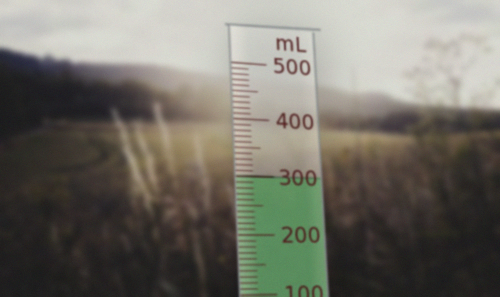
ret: 300
